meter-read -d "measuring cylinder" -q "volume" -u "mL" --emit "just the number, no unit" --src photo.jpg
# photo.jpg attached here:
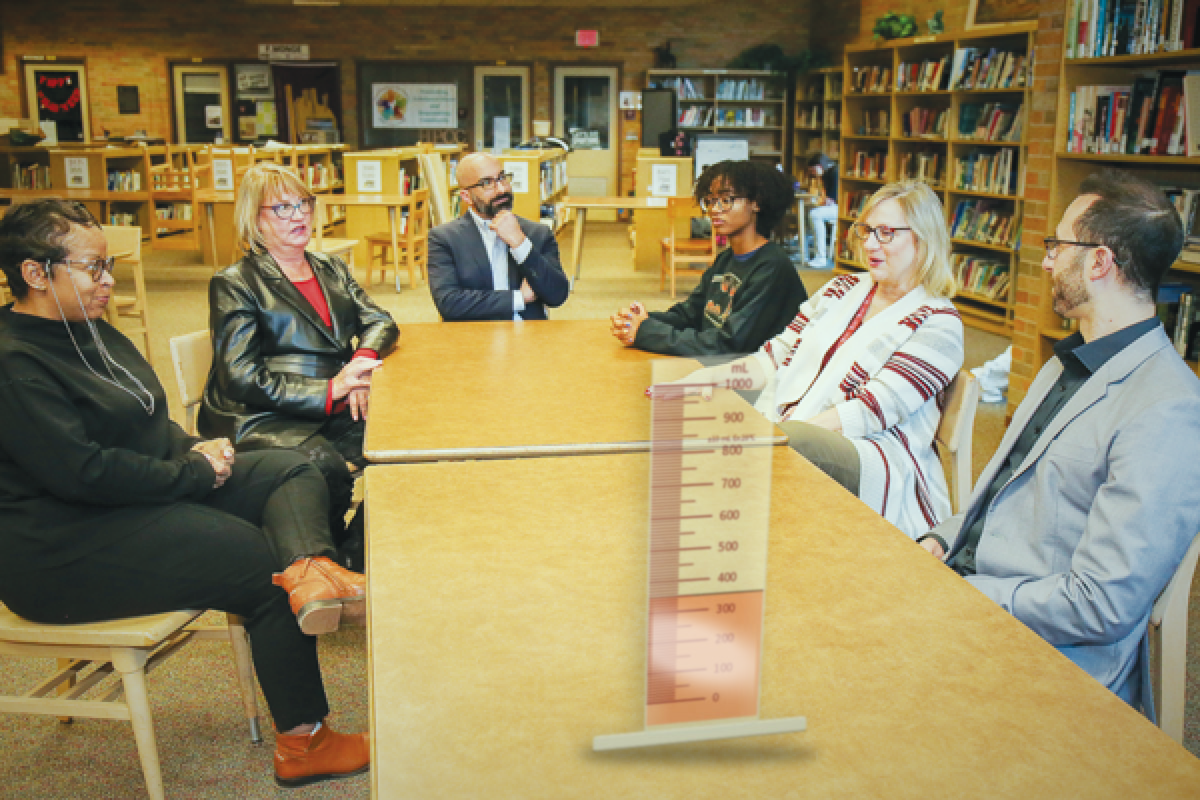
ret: 350
